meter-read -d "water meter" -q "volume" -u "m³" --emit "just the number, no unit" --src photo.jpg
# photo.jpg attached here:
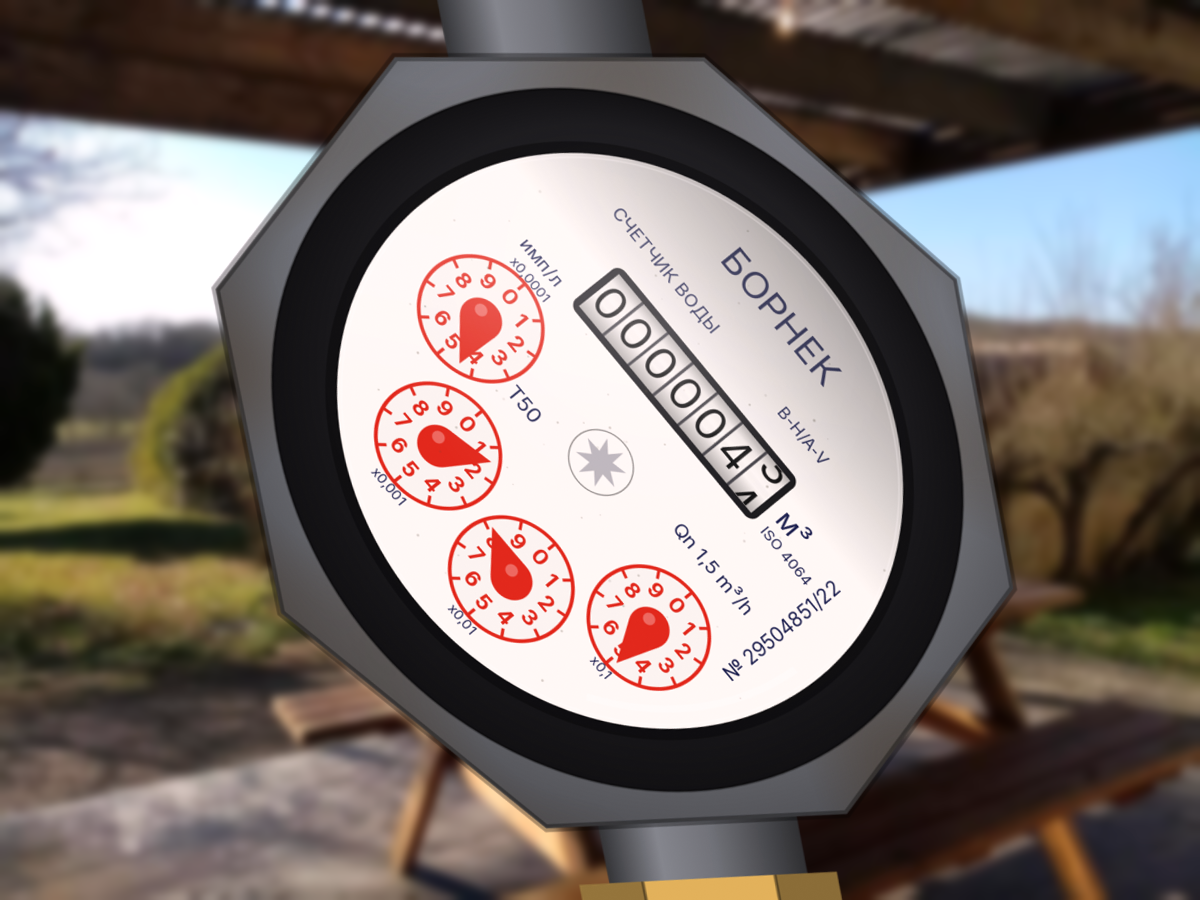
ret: 43.4814
